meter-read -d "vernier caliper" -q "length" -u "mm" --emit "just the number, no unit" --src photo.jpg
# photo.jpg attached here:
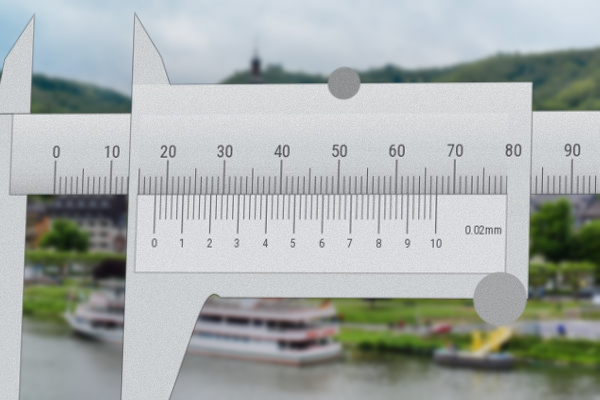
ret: 18.0
